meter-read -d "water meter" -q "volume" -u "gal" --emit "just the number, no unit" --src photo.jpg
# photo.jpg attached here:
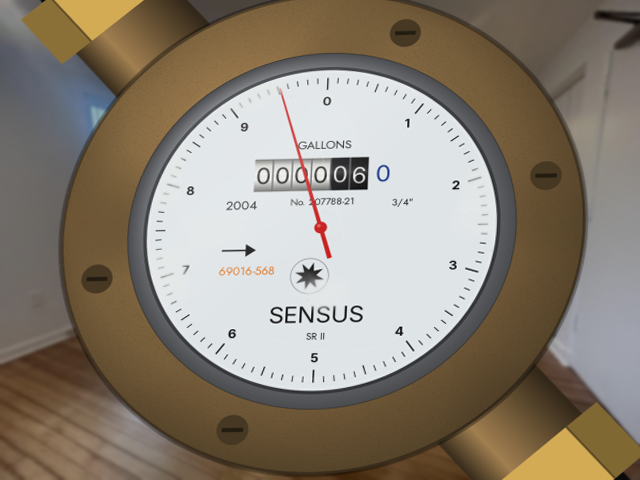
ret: 59.5
